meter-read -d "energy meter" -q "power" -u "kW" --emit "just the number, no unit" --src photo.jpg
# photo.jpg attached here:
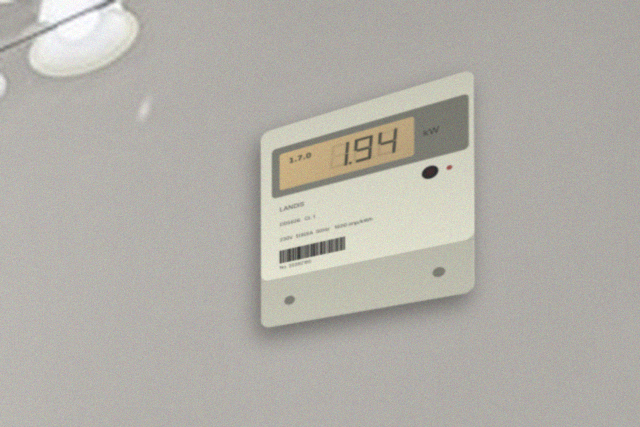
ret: 1.94
